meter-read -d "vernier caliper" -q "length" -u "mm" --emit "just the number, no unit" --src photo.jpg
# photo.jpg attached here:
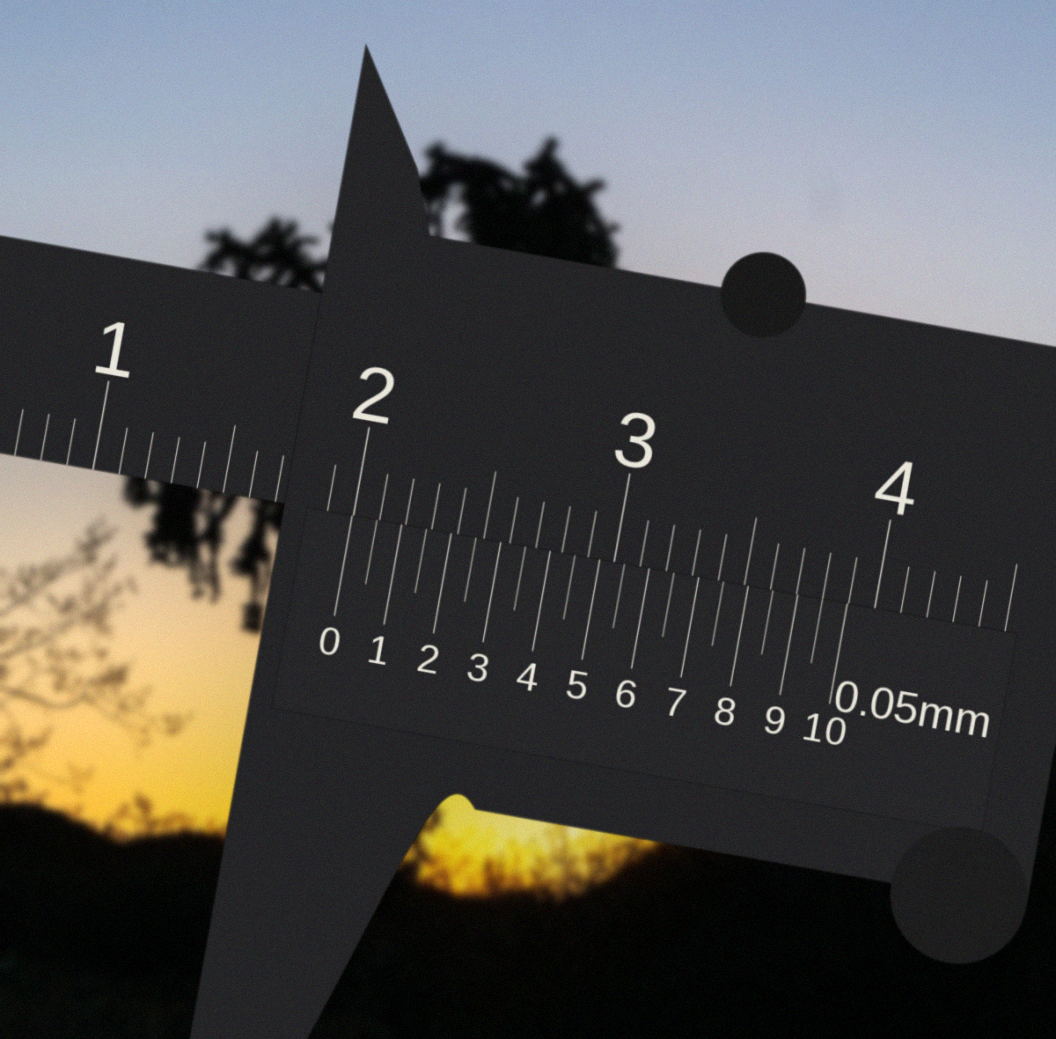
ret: 19.95
